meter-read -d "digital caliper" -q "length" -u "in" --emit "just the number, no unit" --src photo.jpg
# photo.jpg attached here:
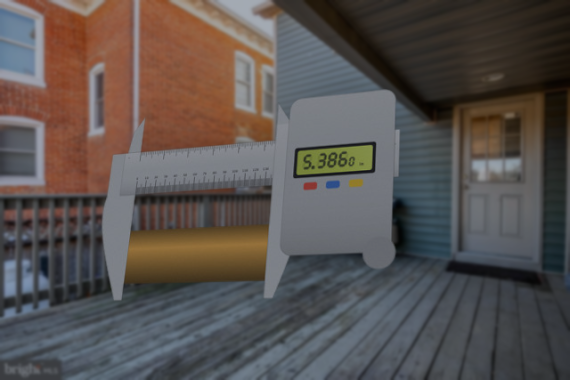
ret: 5.3860
